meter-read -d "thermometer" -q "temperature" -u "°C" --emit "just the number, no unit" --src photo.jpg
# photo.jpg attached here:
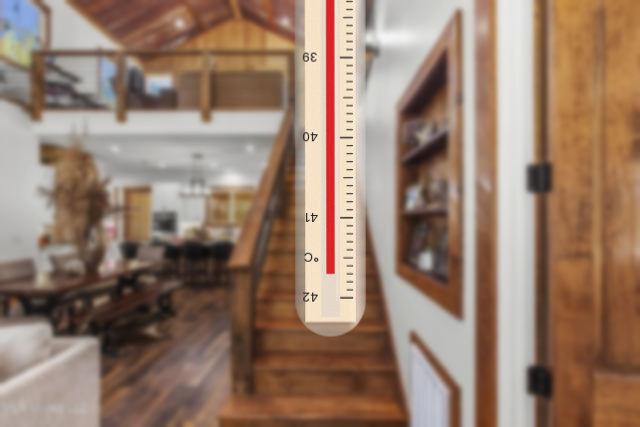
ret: 41.7
